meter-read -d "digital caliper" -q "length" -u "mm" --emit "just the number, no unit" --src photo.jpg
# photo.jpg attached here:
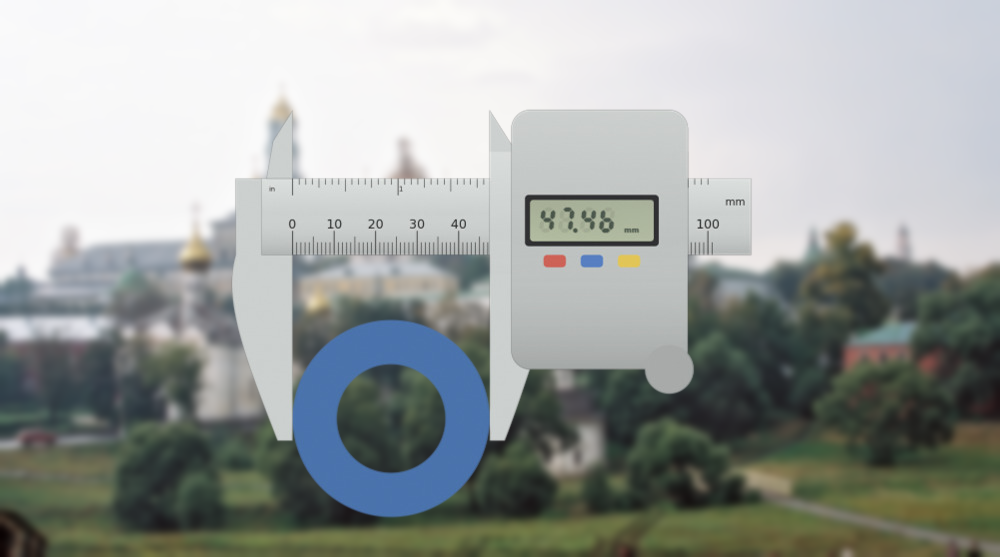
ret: 47.46
